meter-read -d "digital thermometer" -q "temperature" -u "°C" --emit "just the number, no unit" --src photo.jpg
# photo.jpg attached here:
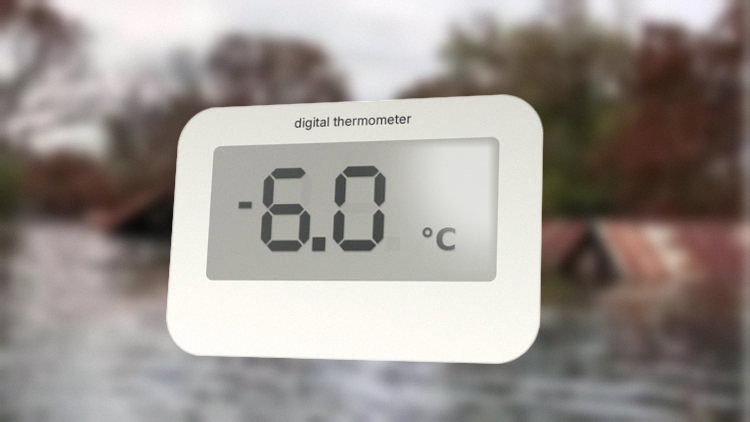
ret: -6.0
